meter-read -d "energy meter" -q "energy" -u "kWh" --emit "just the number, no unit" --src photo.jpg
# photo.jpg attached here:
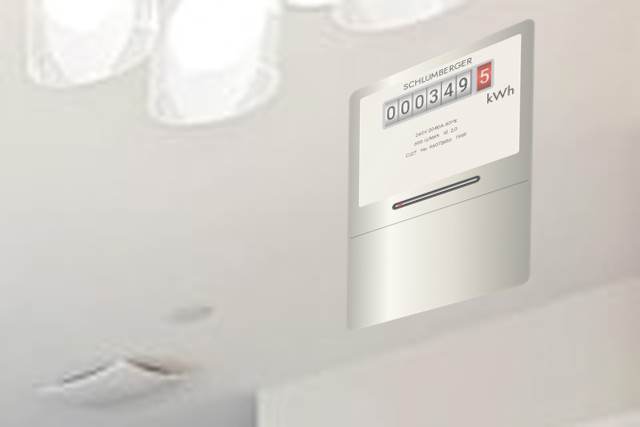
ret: 349.5
